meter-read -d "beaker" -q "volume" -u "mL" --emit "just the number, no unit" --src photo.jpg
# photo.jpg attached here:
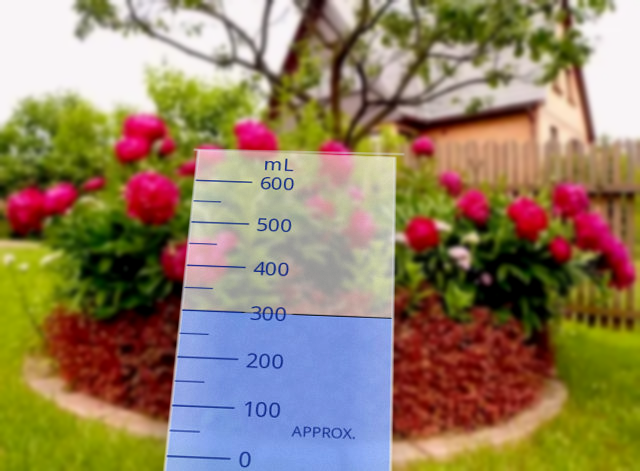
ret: 300
